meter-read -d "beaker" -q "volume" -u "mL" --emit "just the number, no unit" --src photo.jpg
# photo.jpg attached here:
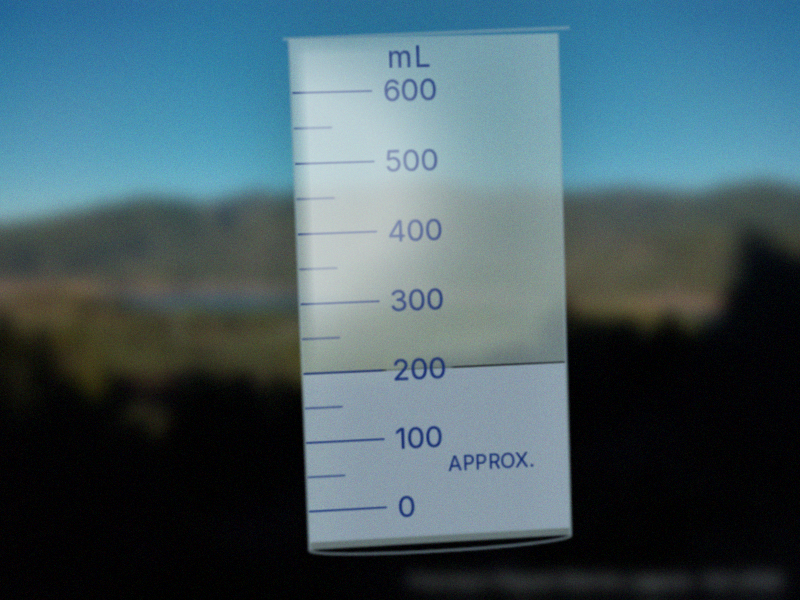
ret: 200
